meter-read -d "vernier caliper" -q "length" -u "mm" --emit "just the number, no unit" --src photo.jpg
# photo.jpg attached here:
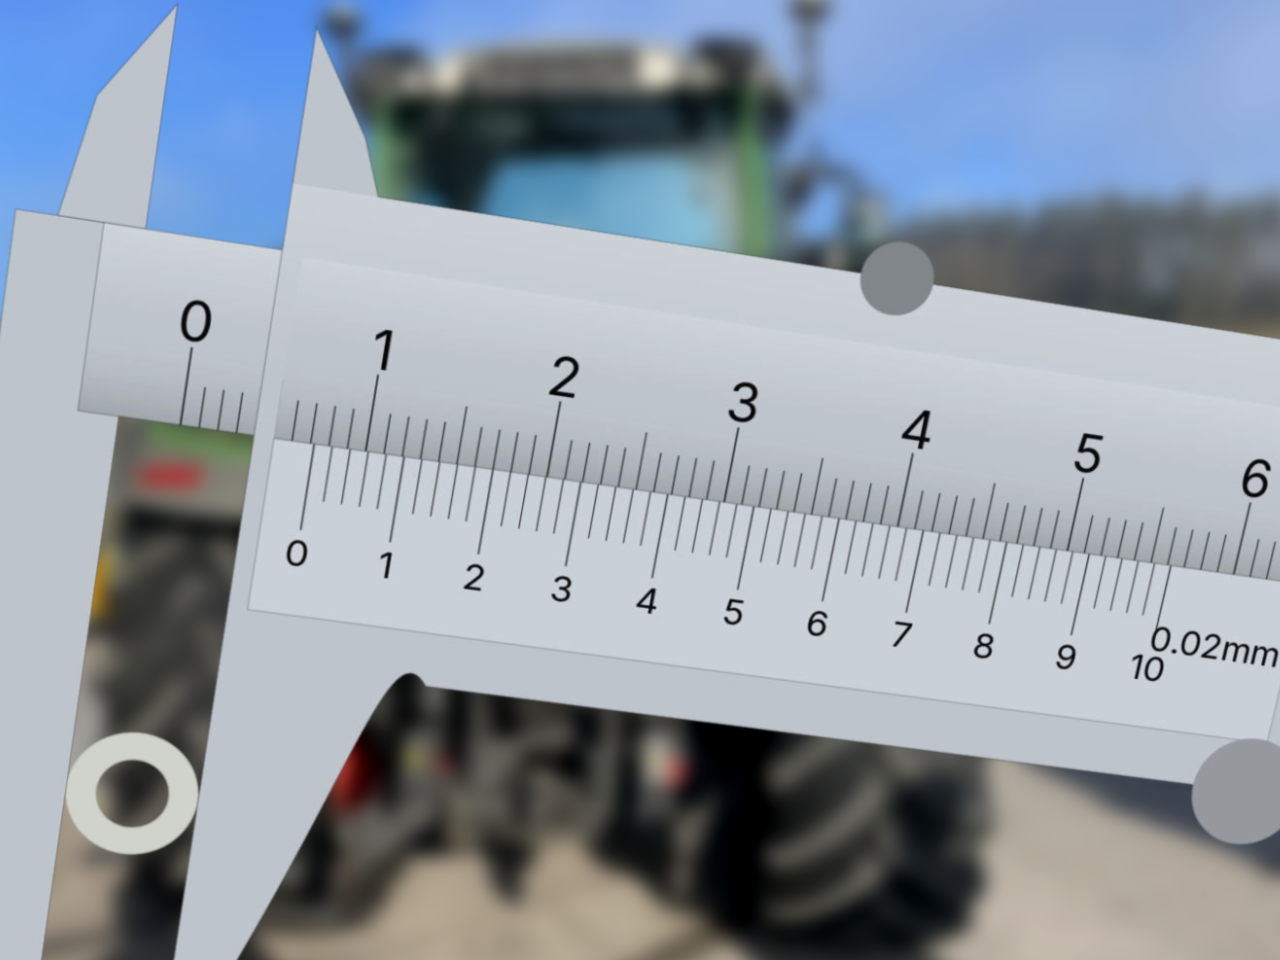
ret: 7.2
